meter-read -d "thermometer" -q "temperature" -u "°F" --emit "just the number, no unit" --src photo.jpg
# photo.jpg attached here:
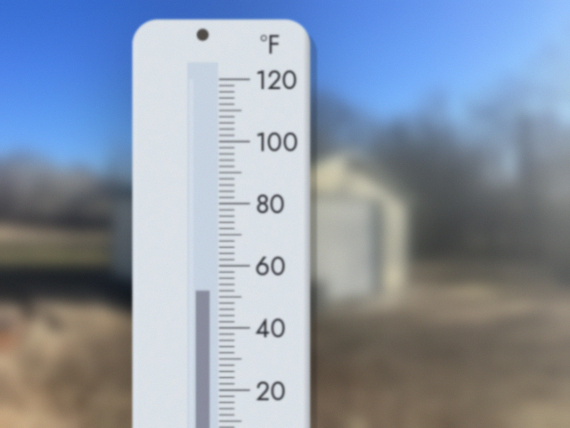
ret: 52
